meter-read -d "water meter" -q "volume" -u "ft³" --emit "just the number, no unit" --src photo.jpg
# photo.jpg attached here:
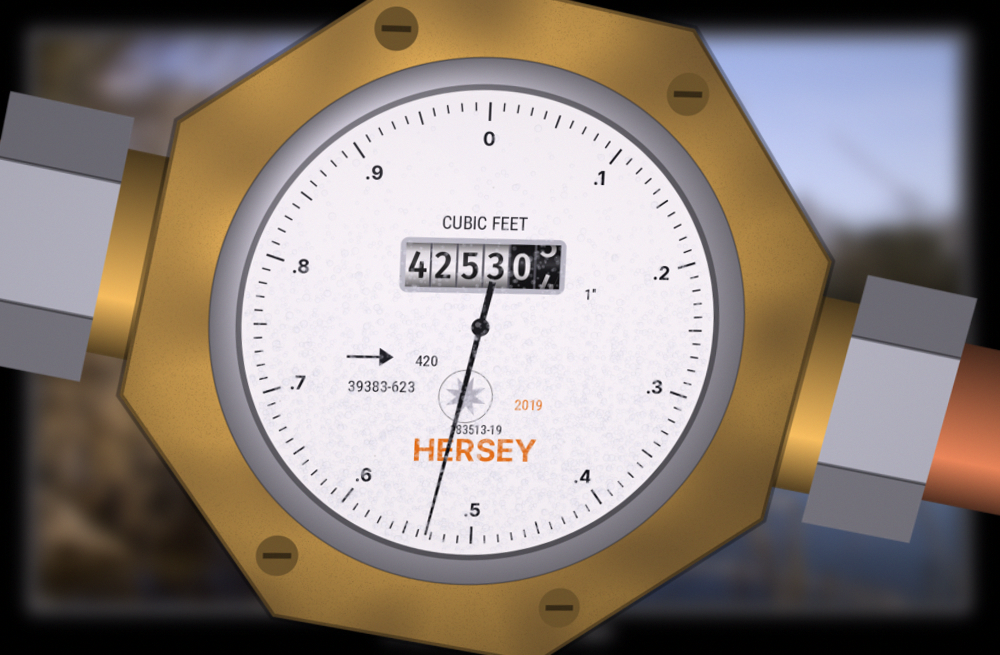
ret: 425303.53
